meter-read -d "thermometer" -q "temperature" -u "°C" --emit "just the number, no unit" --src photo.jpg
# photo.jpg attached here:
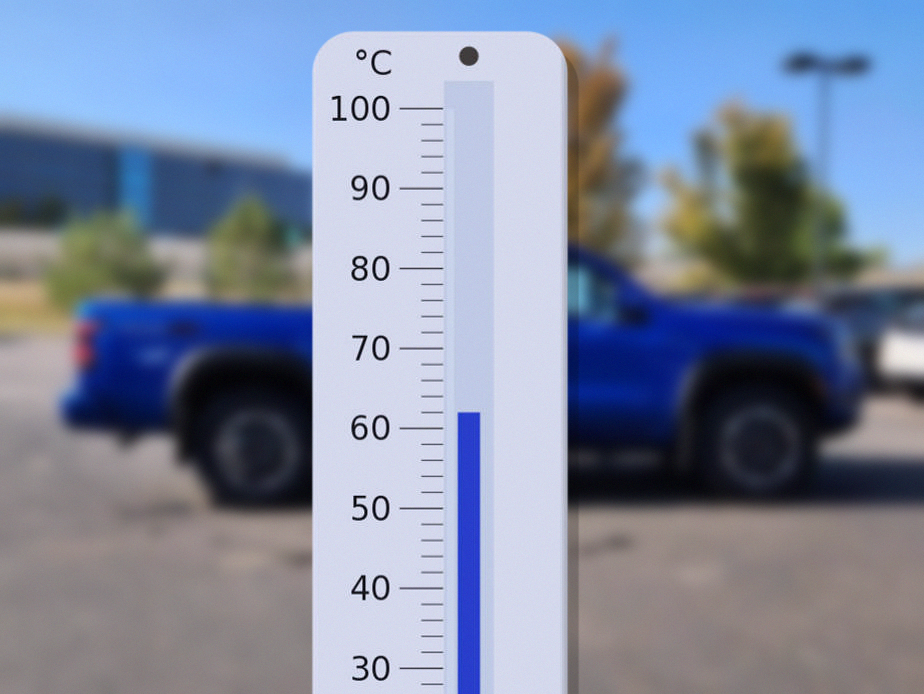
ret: 62
